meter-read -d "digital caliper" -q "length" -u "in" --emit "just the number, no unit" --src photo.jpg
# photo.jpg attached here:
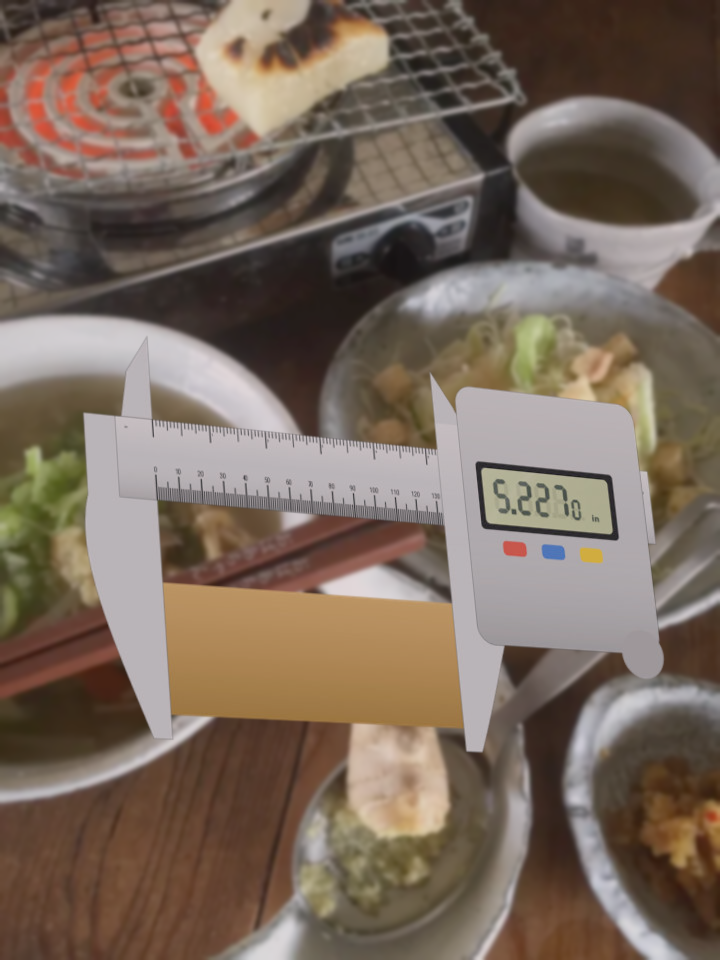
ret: 5.2270
